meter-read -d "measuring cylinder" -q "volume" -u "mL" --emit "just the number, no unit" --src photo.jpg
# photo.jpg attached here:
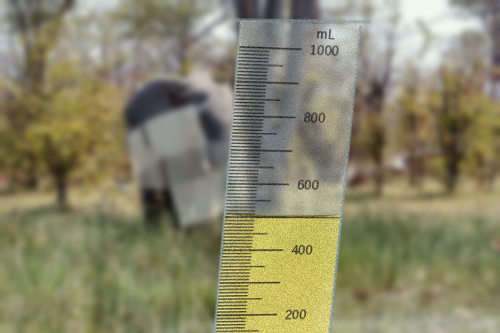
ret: 500
